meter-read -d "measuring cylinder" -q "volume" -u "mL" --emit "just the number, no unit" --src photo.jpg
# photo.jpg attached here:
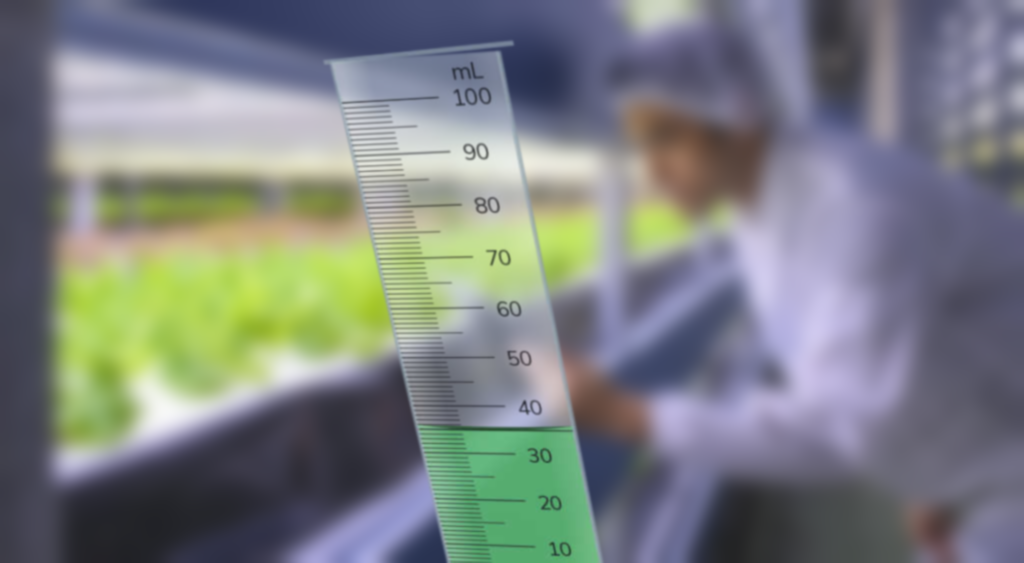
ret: 35
